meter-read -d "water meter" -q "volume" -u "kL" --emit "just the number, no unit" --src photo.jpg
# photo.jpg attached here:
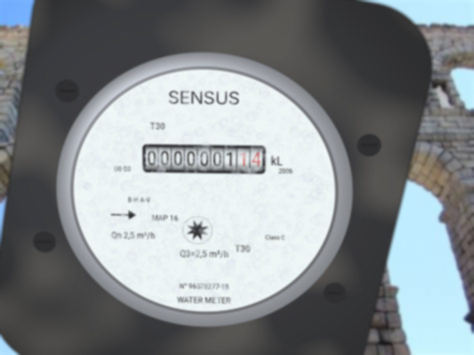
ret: 1.14
